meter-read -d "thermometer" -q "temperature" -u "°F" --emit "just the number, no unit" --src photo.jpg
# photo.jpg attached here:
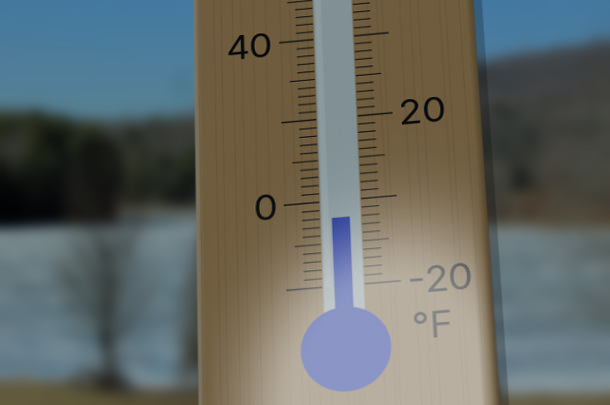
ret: -4
